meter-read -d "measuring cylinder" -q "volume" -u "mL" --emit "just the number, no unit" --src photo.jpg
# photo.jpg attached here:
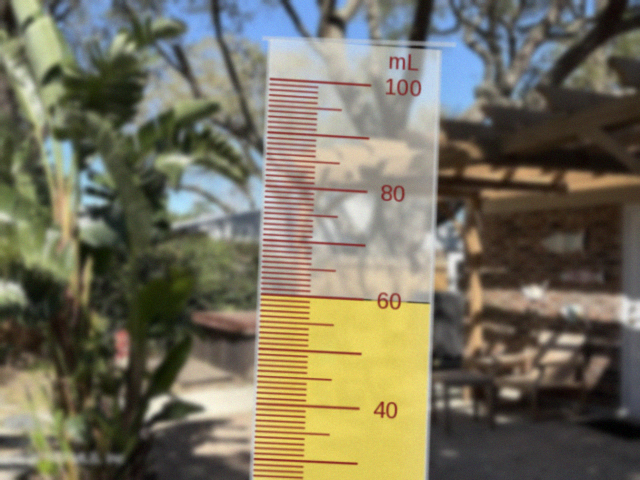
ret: 60
